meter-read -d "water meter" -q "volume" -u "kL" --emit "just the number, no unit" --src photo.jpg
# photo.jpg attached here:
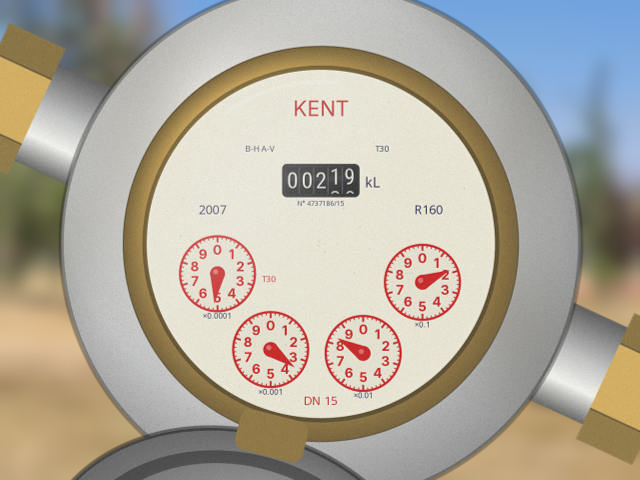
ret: 219.1835
